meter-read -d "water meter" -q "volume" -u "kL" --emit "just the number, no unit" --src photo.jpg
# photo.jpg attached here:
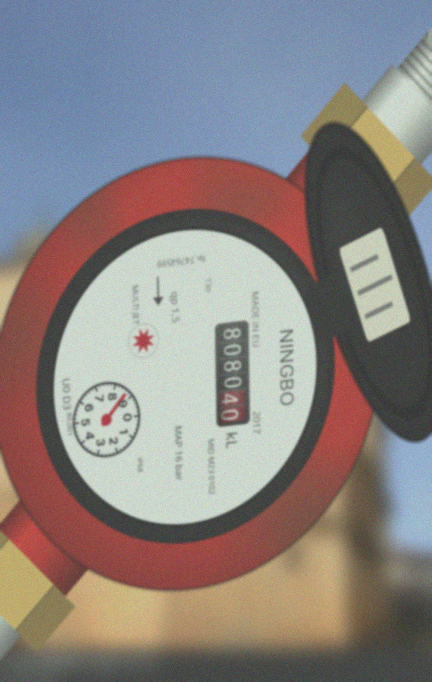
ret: 8080.398
